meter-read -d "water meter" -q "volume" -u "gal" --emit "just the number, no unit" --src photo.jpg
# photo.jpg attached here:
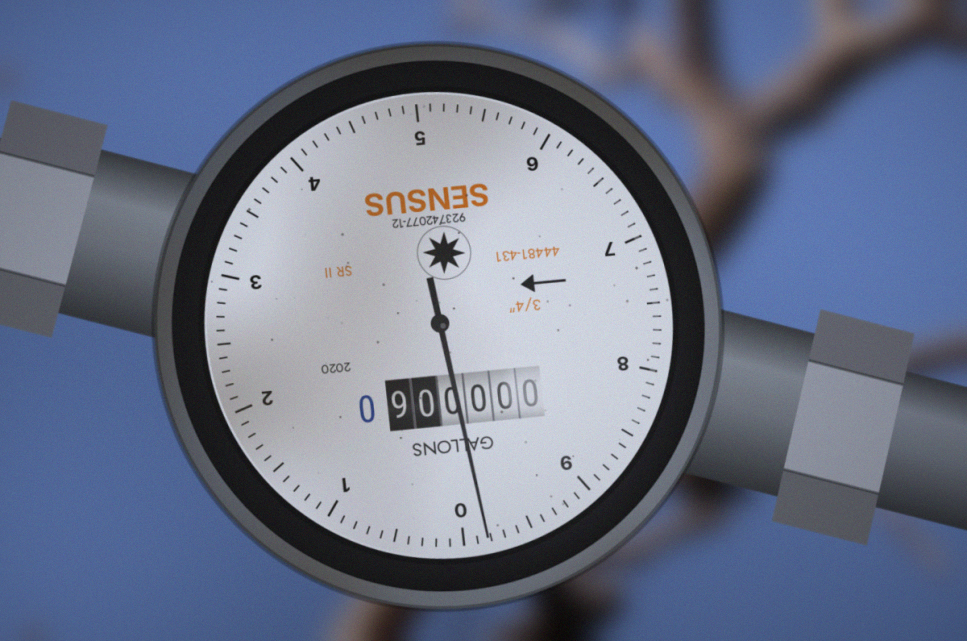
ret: 59.8
